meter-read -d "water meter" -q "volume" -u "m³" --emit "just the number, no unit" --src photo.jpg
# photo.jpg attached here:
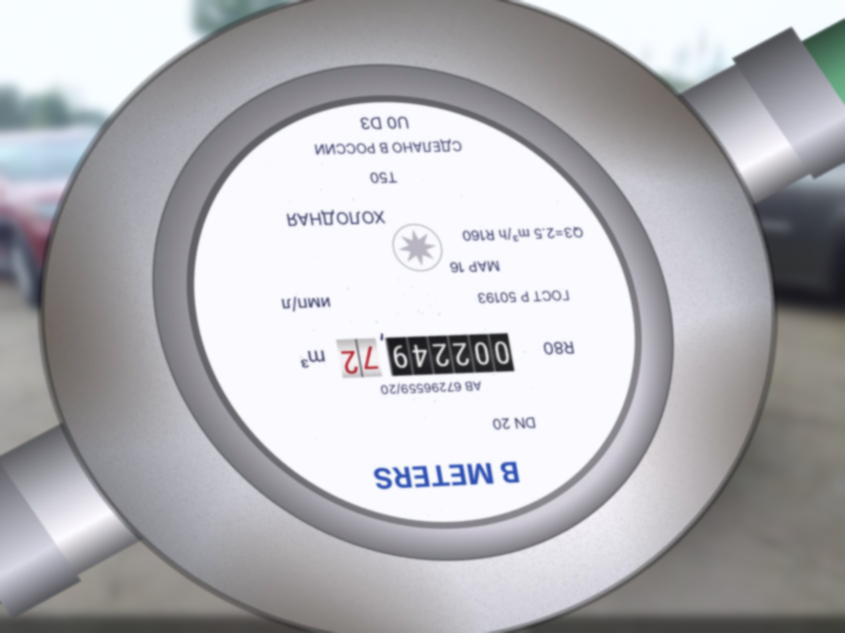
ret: 2249.72
